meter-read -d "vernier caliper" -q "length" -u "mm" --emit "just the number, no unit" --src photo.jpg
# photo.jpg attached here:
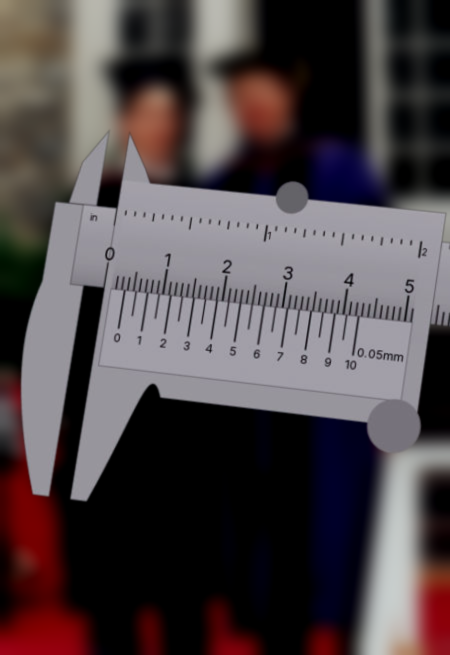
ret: 3.5
